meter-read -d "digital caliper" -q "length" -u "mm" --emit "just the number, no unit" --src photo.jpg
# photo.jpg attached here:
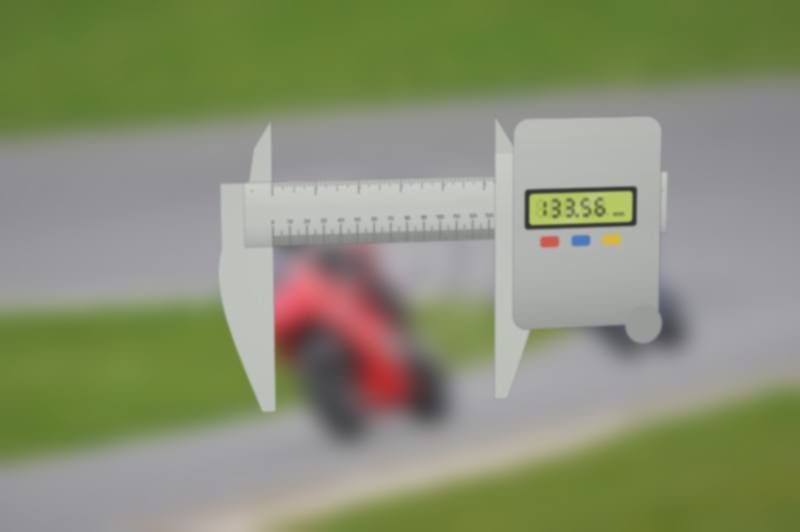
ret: 133.56
